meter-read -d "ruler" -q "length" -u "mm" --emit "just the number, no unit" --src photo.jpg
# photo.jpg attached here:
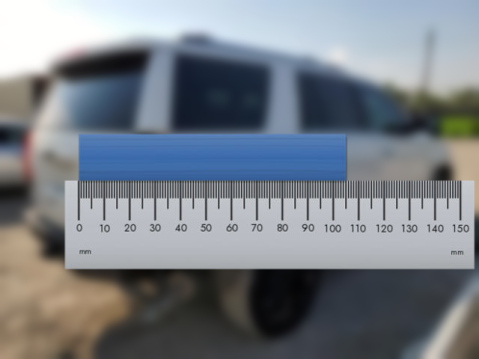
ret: 105
